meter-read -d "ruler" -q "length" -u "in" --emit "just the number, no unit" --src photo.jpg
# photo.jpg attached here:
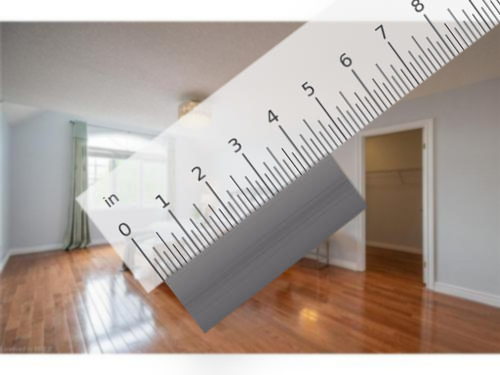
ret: 4.5
